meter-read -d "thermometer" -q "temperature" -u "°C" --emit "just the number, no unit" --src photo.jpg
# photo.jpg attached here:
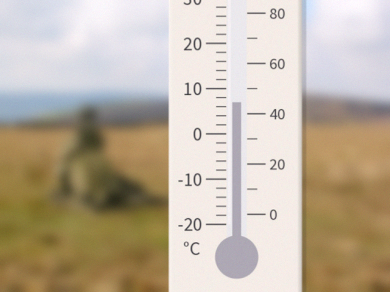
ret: 7
